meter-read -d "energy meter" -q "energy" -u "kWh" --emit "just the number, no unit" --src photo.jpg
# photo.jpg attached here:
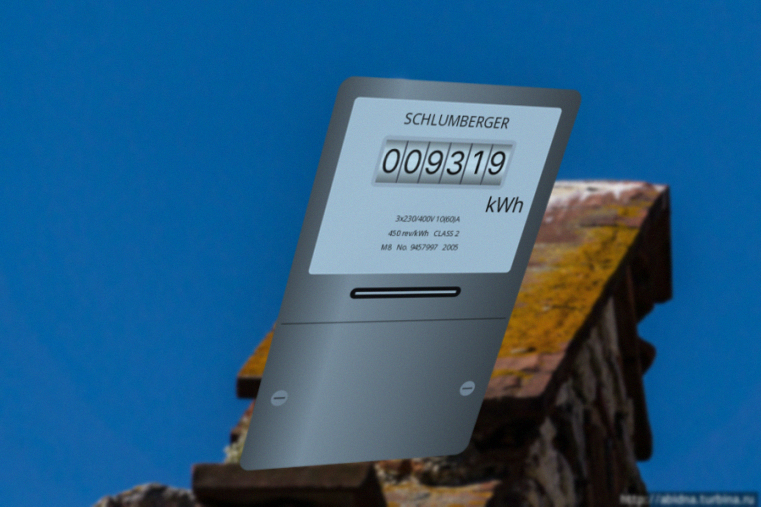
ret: 9319
